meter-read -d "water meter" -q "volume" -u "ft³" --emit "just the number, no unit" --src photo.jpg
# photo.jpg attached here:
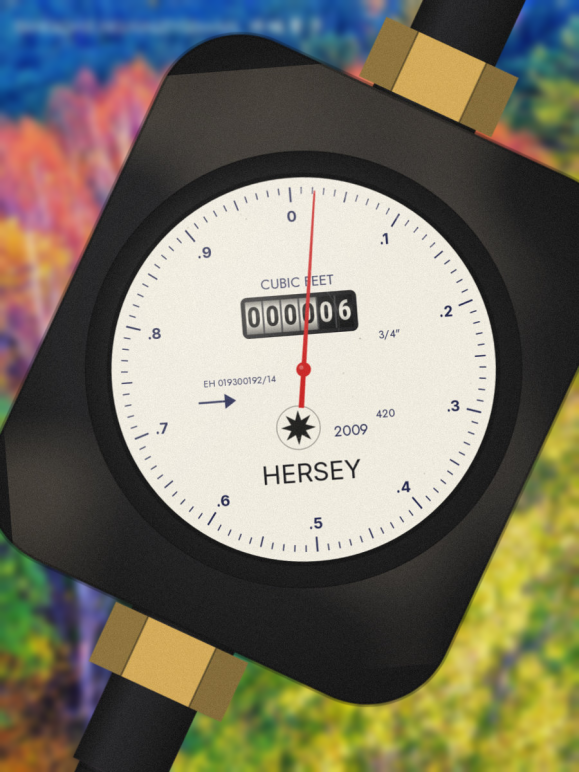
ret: 6.02
